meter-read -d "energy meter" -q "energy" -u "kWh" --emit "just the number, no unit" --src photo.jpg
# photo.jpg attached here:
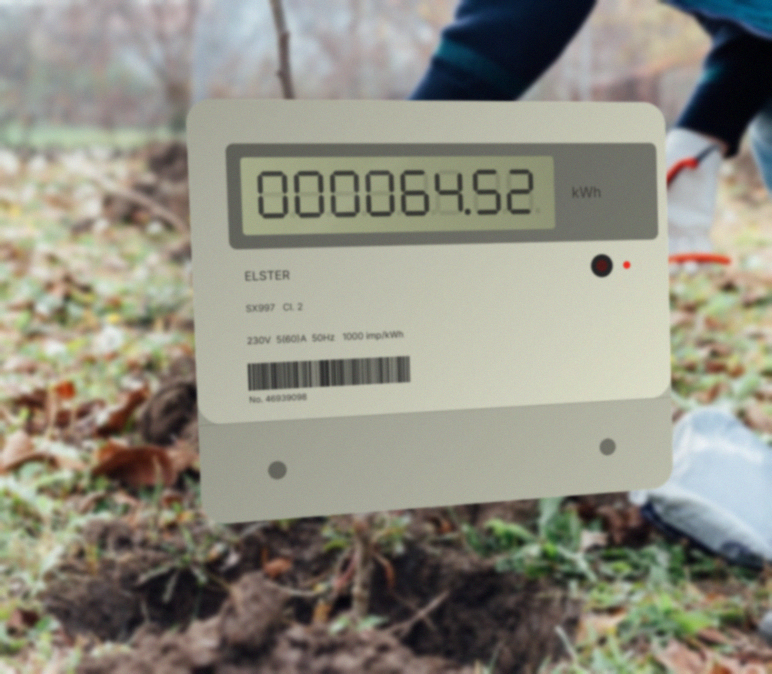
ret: 64.52
